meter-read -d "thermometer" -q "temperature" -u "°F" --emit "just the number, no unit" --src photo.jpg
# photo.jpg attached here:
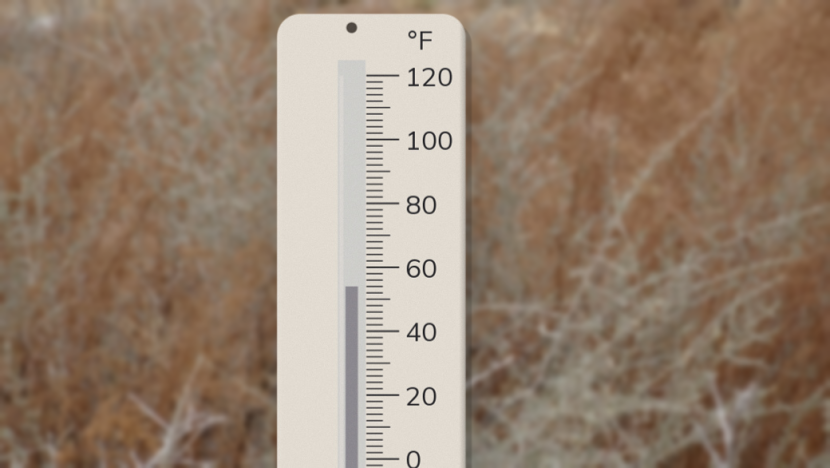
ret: 54
